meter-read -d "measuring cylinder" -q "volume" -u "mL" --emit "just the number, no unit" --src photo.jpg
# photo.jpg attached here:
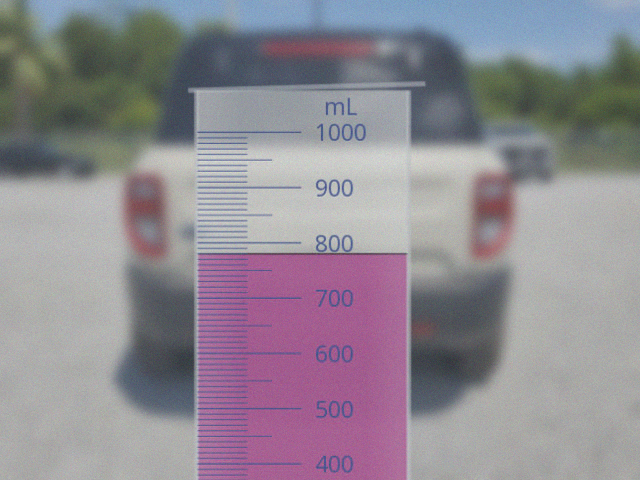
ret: 780
